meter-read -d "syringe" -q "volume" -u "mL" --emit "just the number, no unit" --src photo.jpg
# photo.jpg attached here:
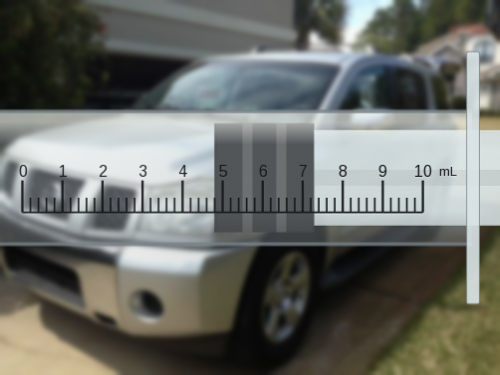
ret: 4.8
